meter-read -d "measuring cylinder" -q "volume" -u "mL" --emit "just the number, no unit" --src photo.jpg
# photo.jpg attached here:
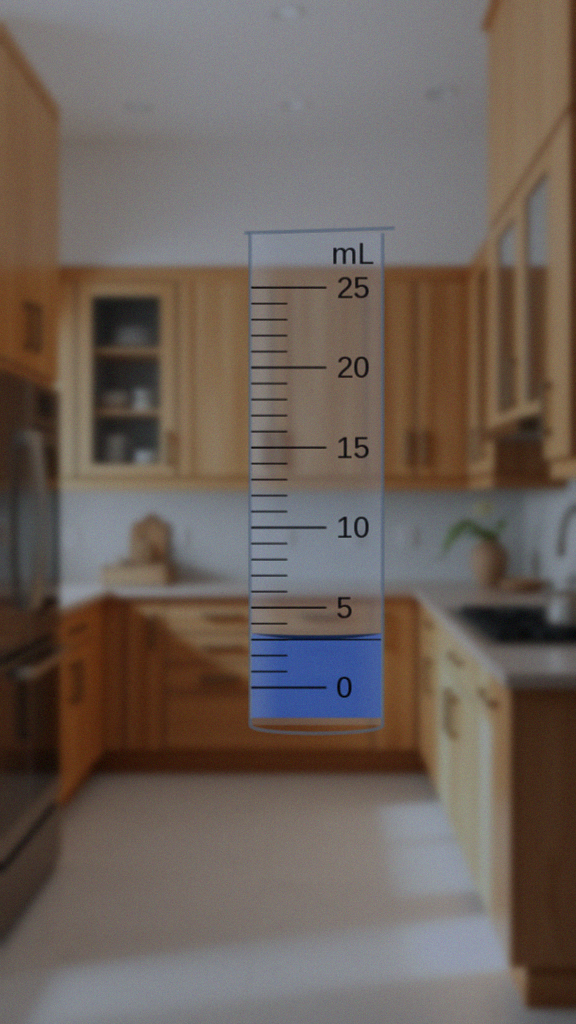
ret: 3
